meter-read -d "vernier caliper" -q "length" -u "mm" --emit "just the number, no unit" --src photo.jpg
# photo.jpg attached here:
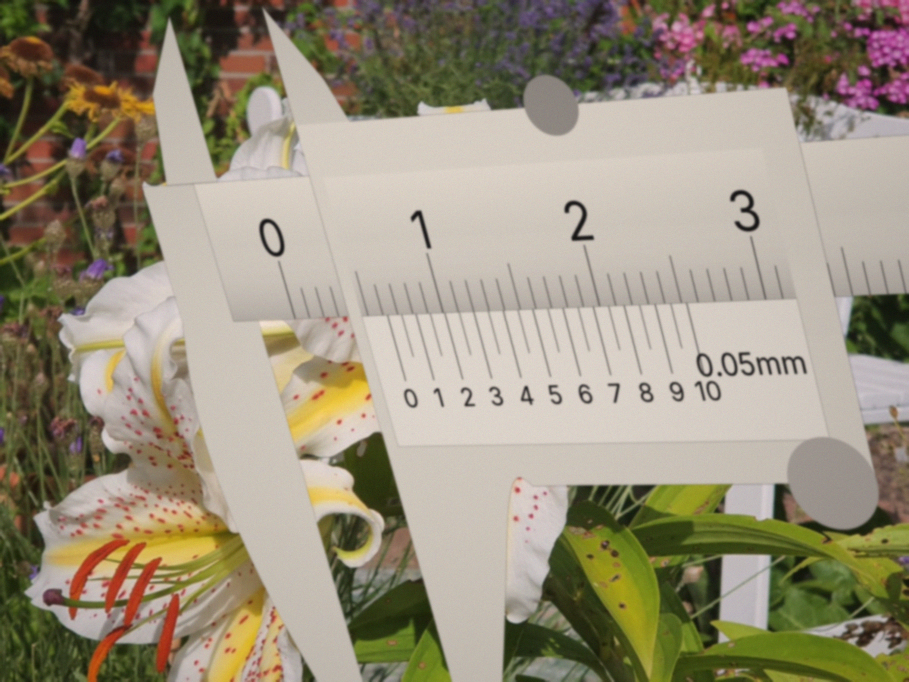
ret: 6.3
